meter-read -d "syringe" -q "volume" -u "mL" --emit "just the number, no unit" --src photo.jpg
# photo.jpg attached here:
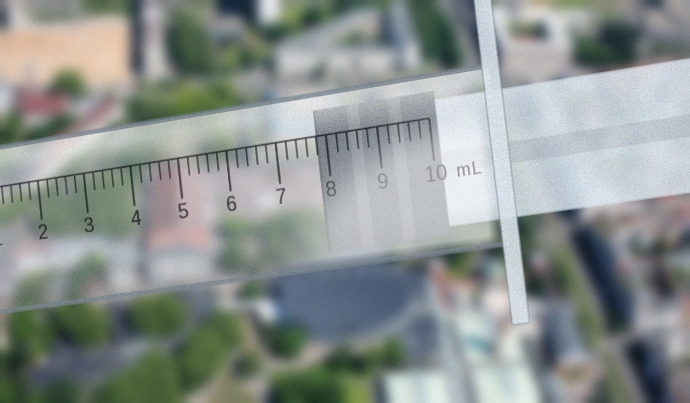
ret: 7.8
